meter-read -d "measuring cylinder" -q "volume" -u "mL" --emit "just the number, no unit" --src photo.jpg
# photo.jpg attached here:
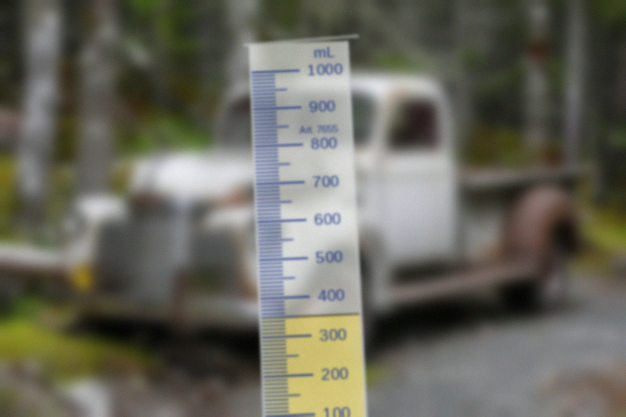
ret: 350
